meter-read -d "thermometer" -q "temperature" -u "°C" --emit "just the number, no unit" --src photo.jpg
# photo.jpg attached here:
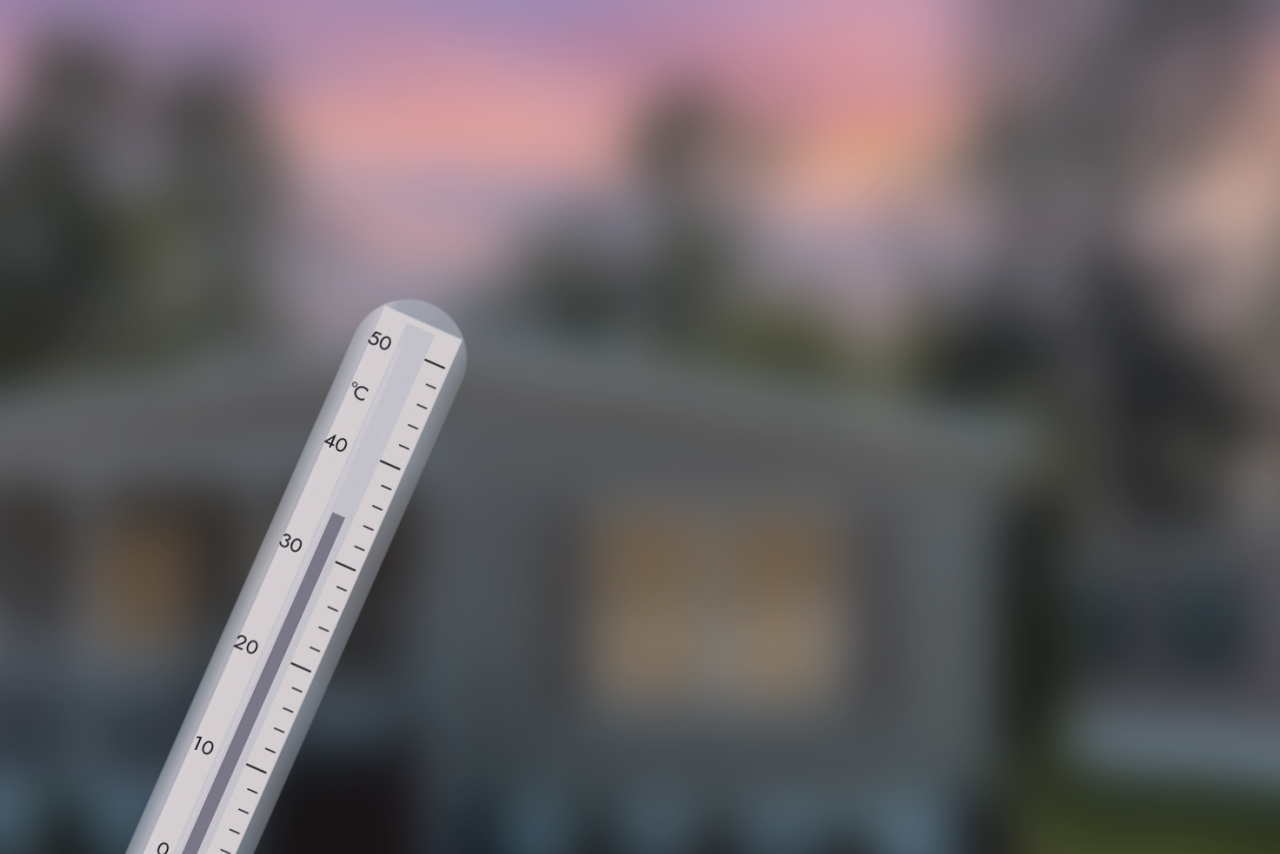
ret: 34
